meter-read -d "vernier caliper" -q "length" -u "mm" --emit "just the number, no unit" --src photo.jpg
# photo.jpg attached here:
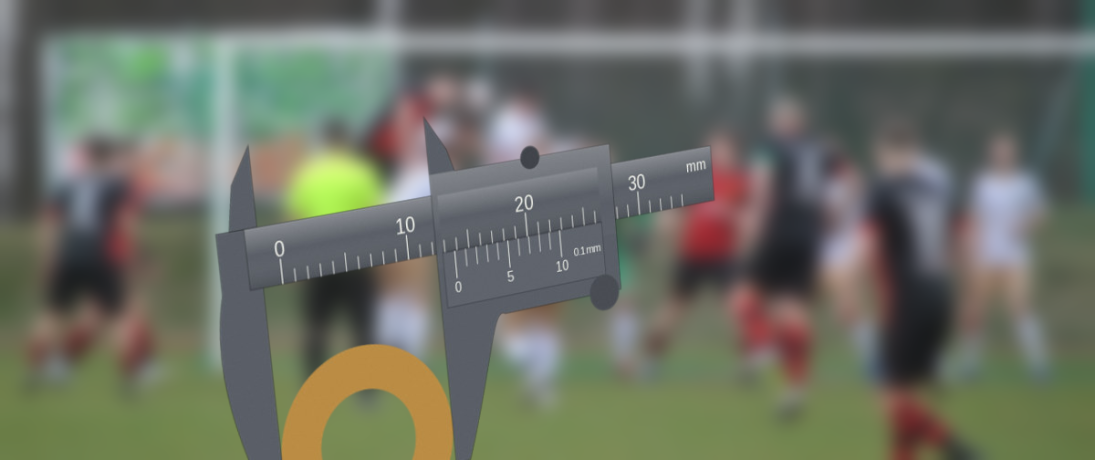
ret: 13.8
